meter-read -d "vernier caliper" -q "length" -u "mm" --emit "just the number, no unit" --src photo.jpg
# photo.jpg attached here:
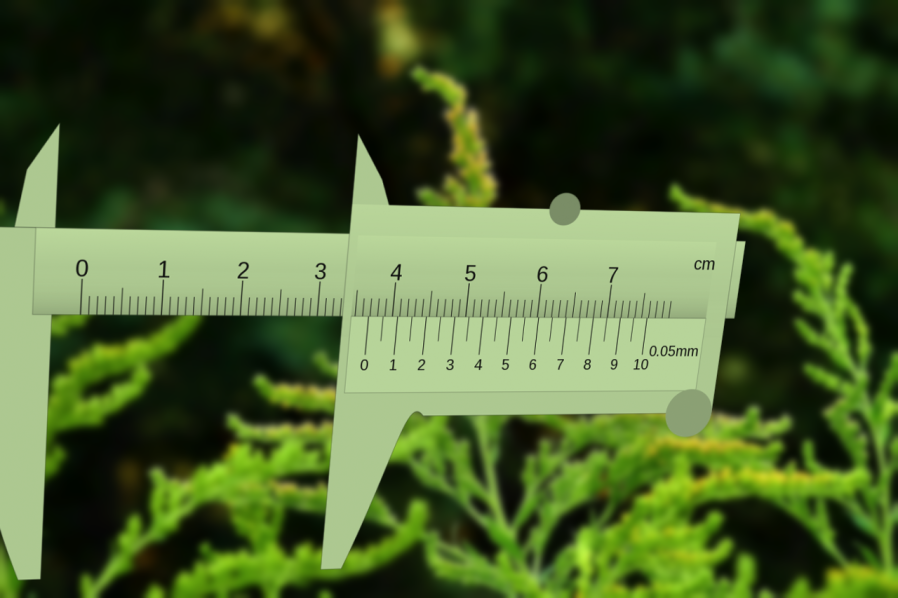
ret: 36.8
